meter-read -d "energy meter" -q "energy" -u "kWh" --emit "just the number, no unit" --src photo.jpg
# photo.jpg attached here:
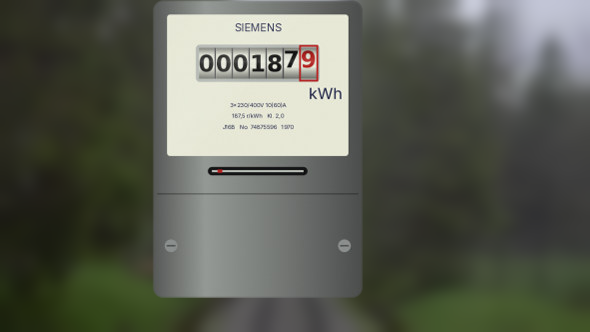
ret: 187.9
